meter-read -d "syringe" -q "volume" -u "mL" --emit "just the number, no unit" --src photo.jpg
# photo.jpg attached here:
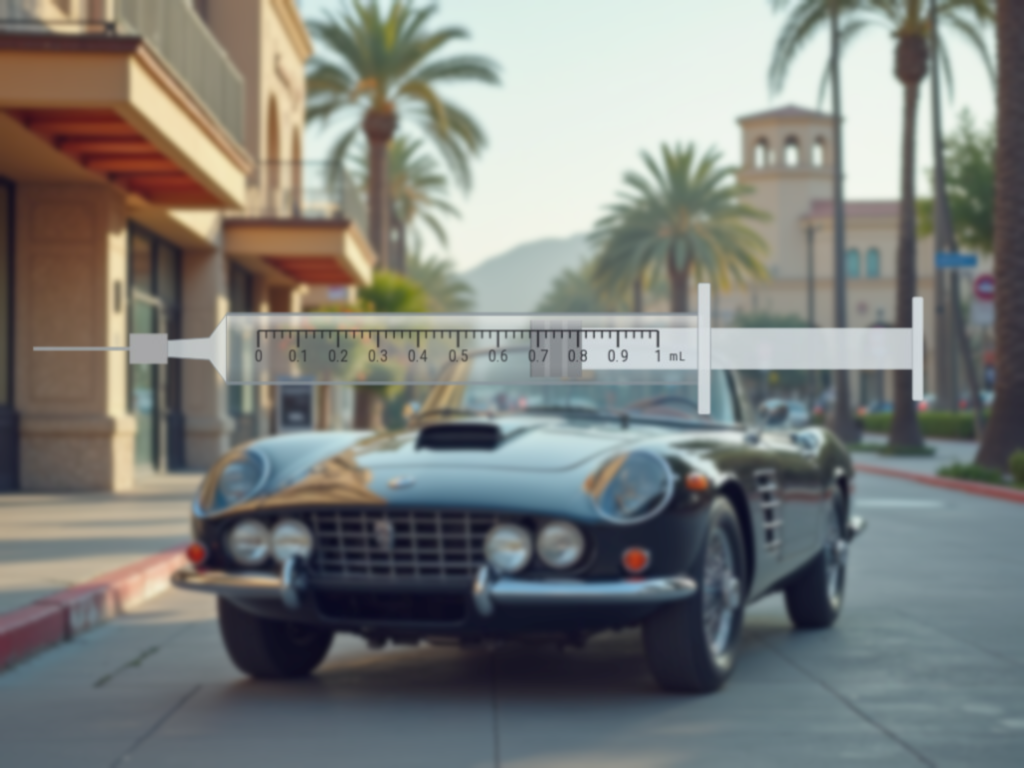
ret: 0.68
